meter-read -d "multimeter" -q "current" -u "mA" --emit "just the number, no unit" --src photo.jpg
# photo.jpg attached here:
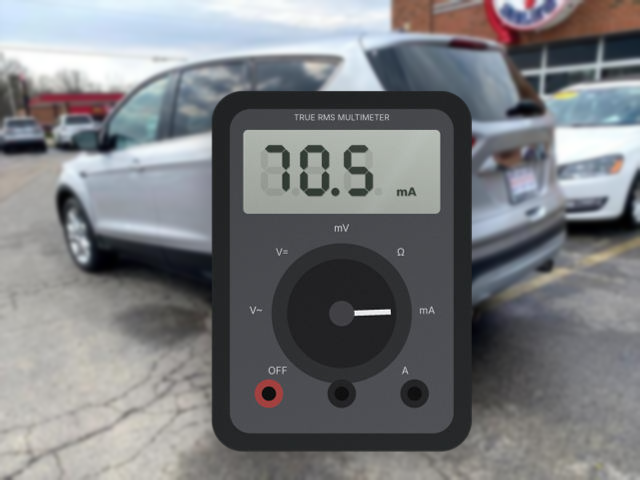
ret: 70.5
